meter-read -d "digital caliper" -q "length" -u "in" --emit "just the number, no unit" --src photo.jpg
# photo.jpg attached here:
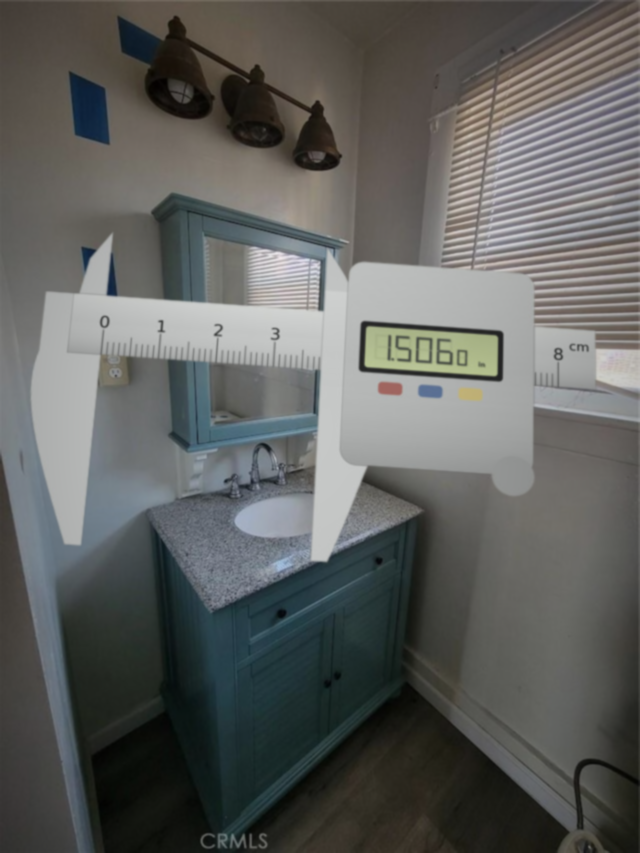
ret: 1.5060
